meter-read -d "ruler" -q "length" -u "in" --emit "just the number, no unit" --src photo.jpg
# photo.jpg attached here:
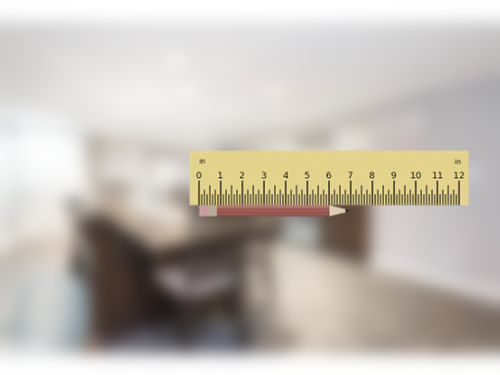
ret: 7
